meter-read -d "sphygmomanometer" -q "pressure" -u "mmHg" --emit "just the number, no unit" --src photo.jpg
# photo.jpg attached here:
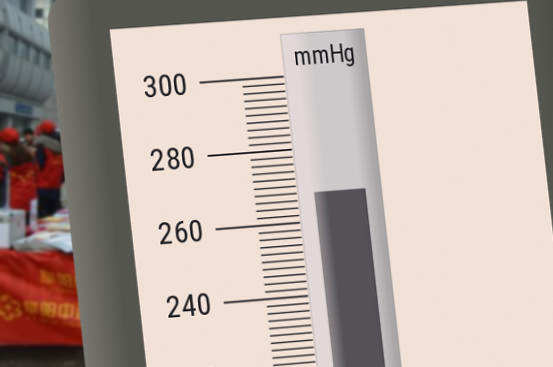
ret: 268
